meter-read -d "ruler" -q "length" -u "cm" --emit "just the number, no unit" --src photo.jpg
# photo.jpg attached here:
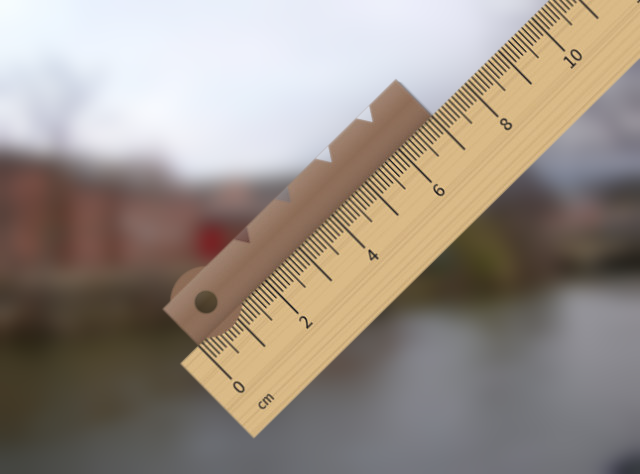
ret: 7
